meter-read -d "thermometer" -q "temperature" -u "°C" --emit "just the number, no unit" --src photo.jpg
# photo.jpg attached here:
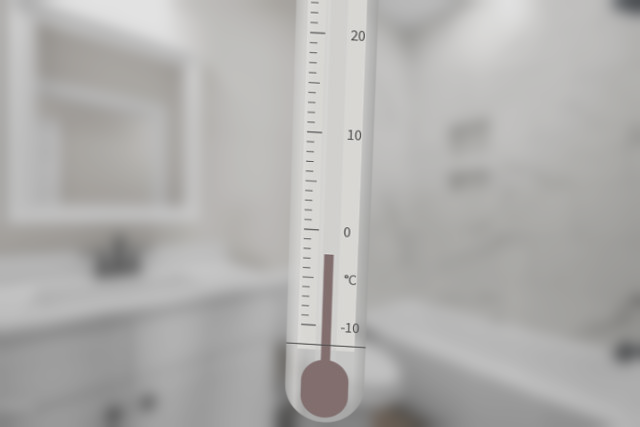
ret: -2.5
